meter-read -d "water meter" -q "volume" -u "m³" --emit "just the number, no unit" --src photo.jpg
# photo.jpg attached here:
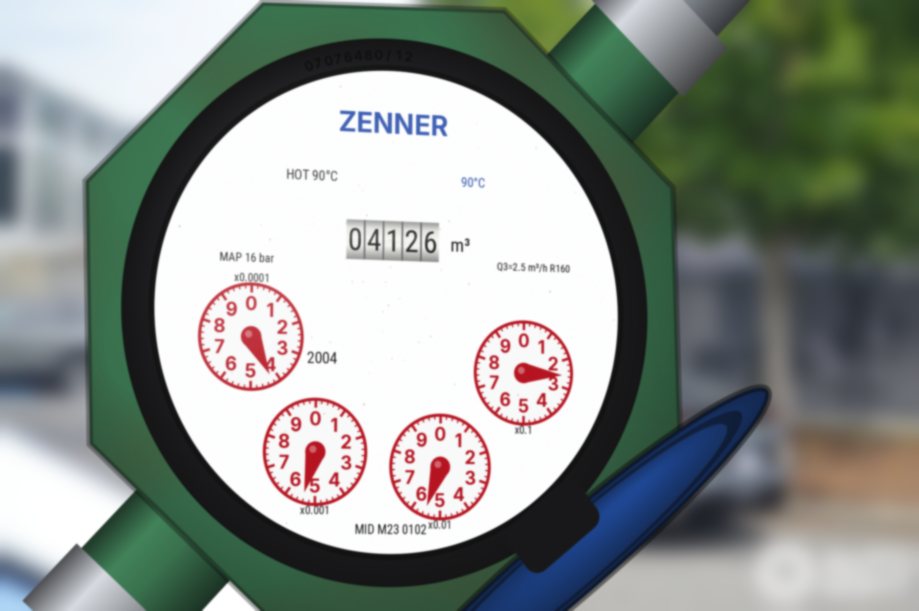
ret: 4126.2554
